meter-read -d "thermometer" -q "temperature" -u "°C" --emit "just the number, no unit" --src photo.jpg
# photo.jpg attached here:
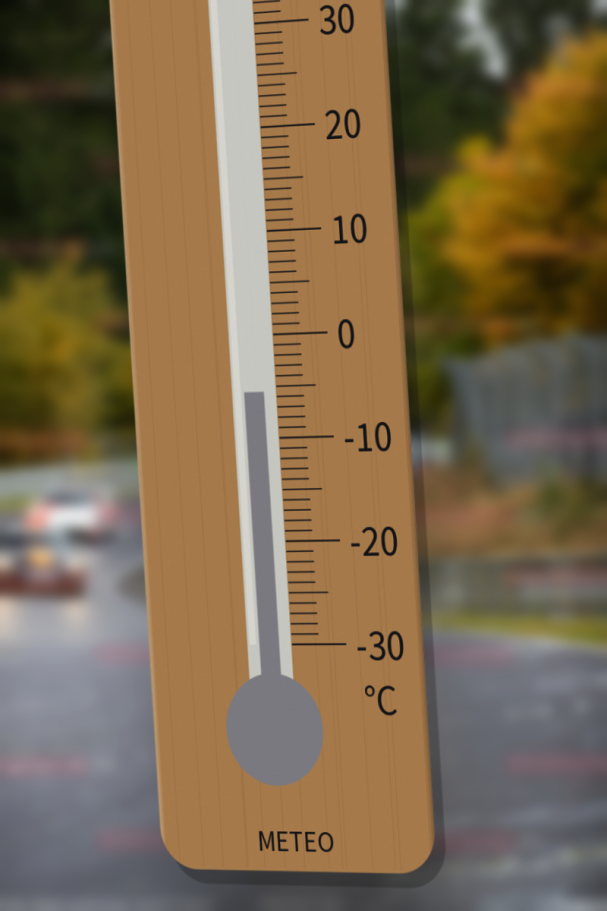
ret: -5.5
